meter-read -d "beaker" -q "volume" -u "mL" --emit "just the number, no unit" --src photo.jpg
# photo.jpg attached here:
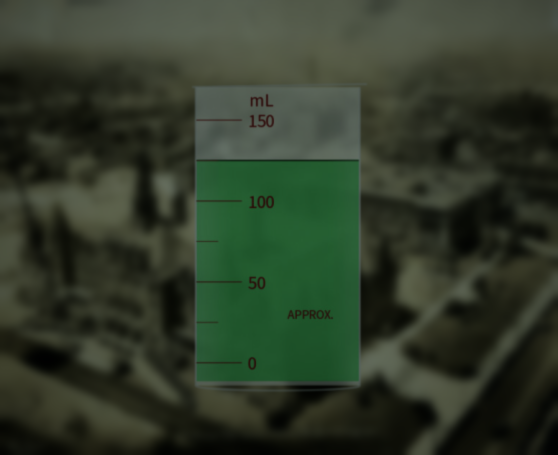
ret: 125
